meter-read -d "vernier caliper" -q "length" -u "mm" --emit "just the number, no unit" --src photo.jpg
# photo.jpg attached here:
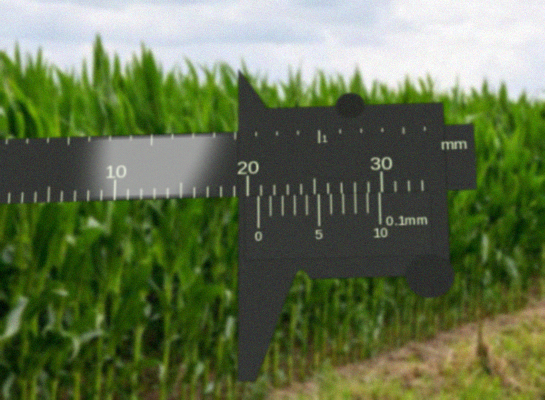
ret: 20.8
